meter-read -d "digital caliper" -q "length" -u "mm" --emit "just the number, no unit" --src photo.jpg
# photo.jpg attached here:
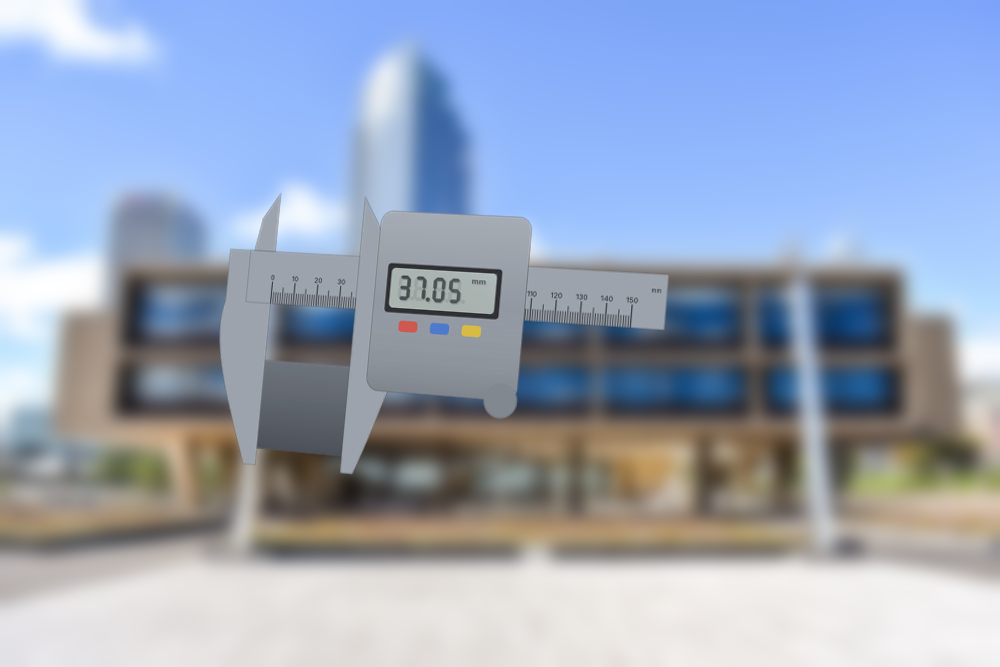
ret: 37.05
